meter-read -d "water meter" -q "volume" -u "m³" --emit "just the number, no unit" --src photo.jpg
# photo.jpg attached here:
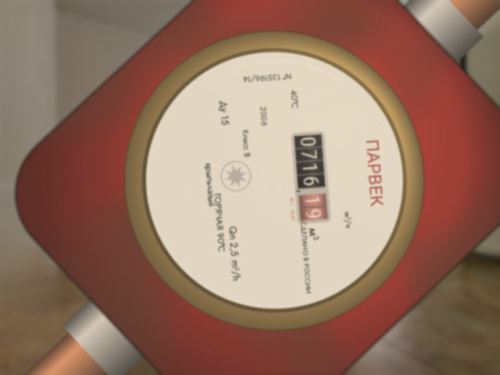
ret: 716.19
